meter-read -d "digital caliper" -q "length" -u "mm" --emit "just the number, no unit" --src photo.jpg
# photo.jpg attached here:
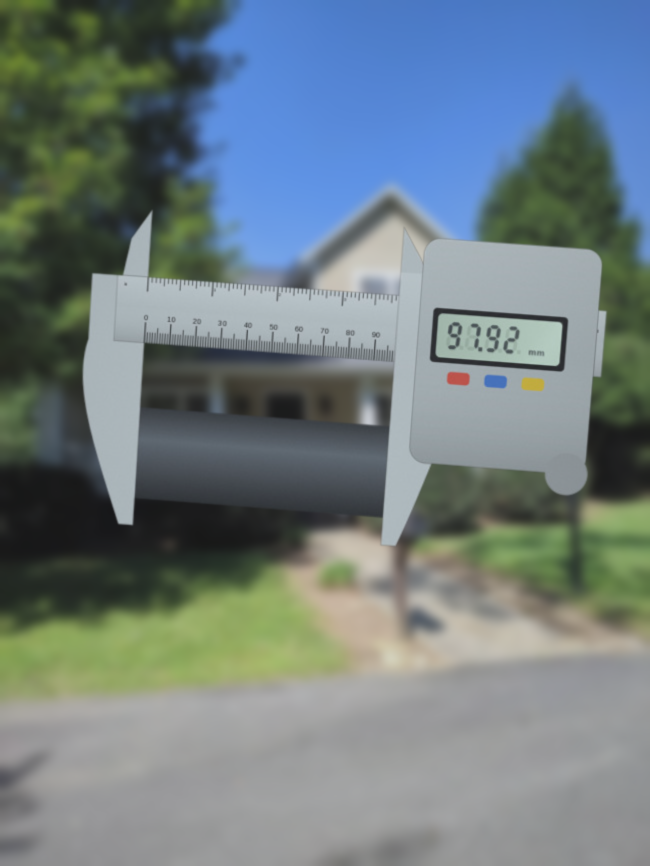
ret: 97.92
